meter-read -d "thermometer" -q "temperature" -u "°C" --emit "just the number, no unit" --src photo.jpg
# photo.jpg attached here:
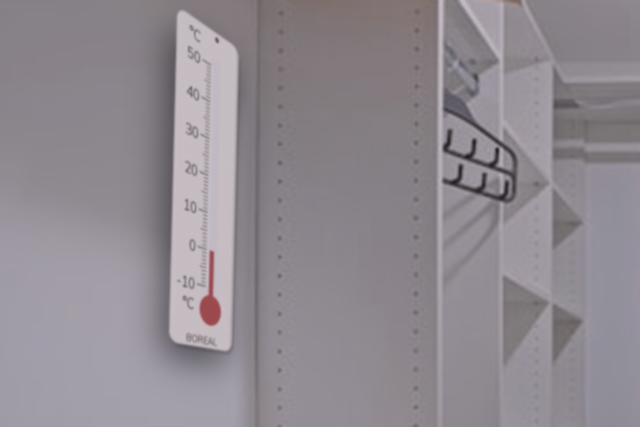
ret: 0
